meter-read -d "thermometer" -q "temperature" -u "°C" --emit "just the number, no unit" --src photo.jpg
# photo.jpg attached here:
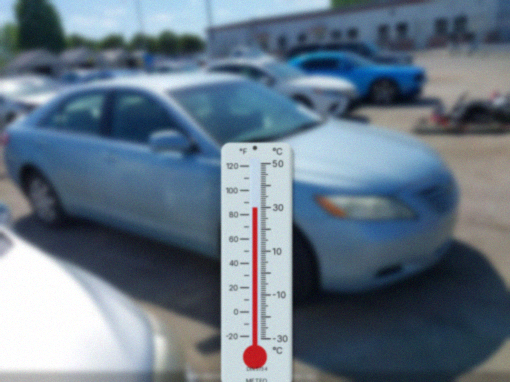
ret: 30
